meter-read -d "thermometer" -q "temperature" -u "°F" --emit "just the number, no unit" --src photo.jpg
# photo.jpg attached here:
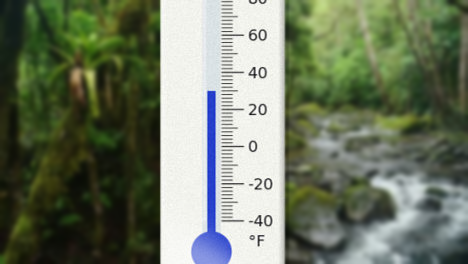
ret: 30
